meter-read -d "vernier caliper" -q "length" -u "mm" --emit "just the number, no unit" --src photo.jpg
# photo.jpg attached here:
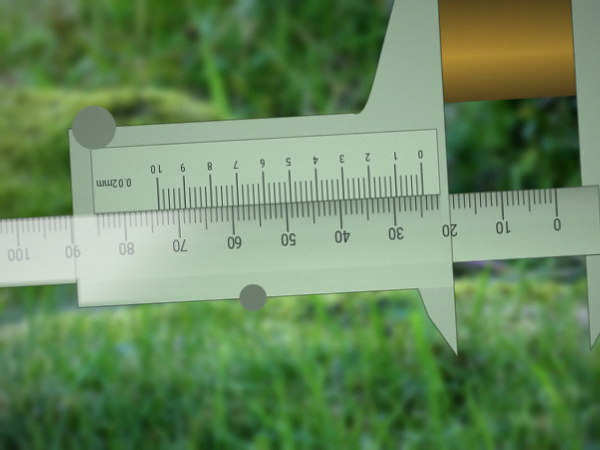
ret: 24.6
